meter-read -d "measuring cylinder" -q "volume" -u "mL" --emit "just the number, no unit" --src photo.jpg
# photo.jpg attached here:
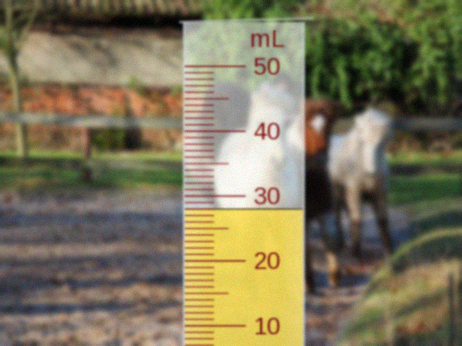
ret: 28
